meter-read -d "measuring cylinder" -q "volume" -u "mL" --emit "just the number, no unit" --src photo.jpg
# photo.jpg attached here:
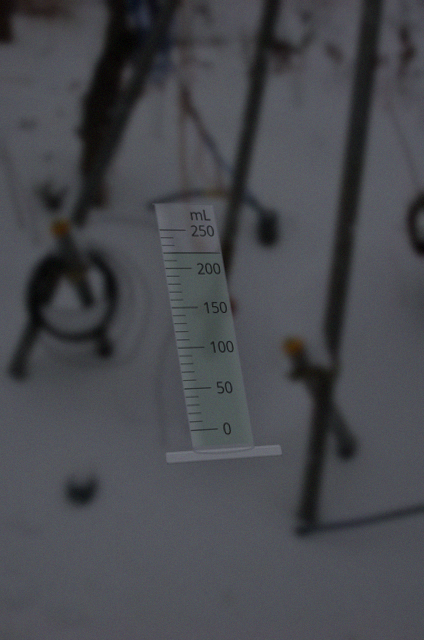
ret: 220
